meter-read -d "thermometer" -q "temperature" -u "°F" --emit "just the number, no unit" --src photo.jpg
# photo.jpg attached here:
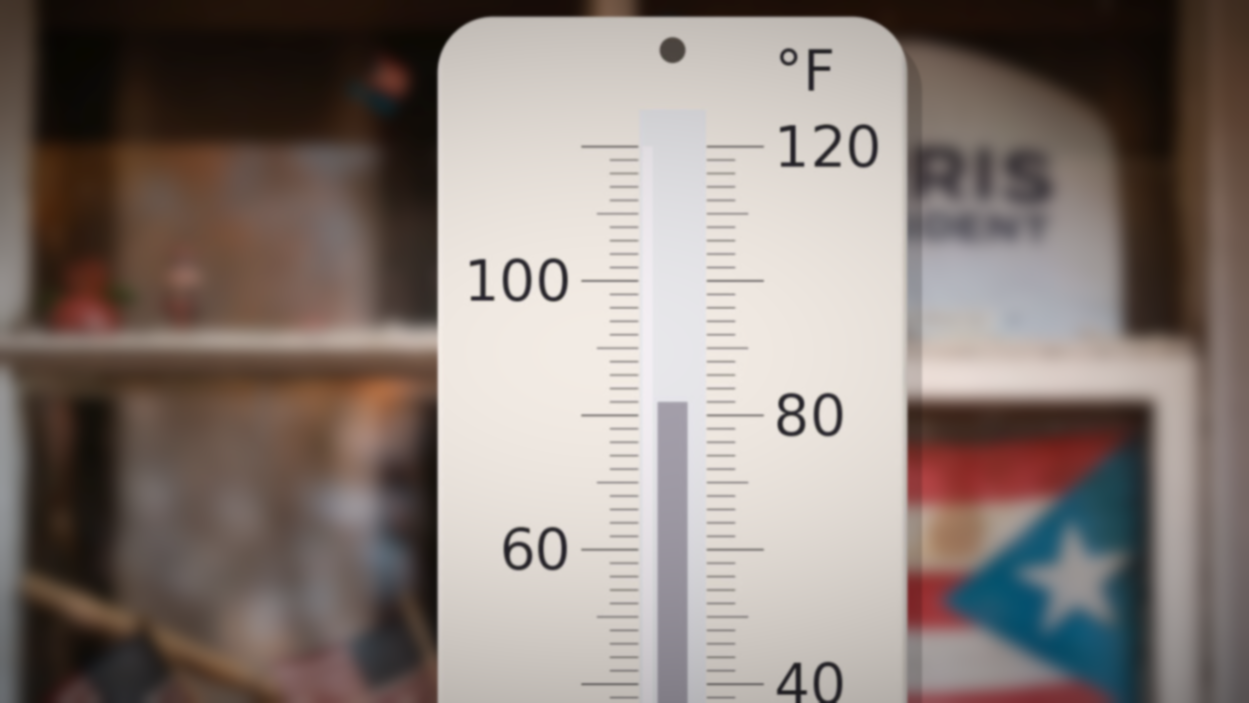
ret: 82
